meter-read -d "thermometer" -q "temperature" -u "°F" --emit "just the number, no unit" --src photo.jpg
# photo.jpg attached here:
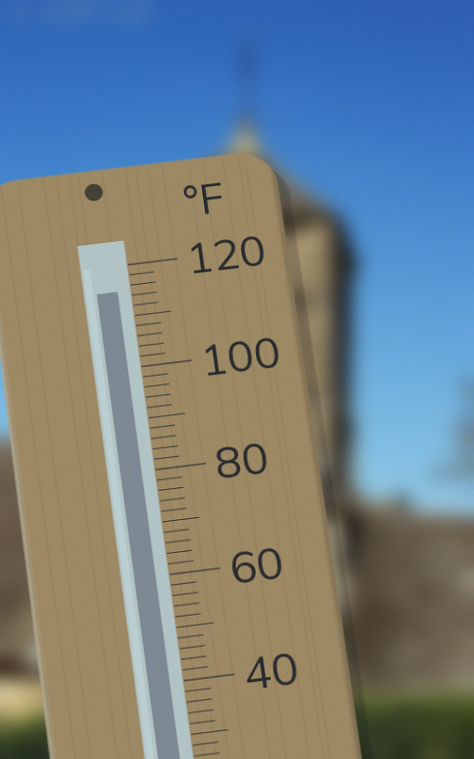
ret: 115
